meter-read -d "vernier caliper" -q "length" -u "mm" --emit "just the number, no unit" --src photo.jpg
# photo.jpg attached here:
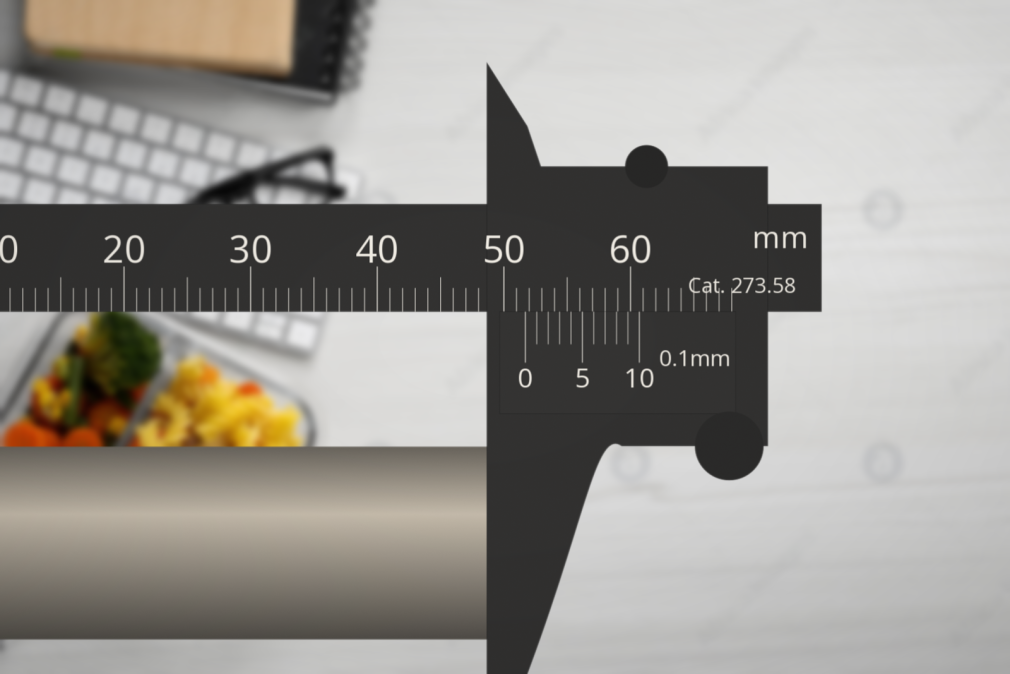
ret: 51.7
